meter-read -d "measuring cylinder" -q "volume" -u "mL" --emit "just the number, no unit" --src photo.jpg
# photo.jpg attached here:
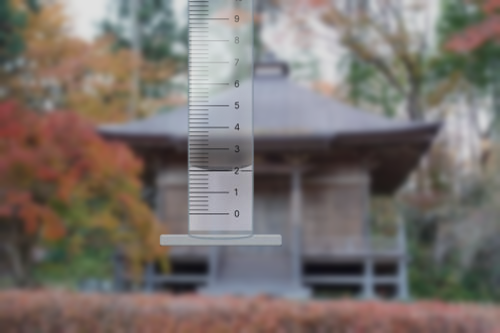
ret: 2
